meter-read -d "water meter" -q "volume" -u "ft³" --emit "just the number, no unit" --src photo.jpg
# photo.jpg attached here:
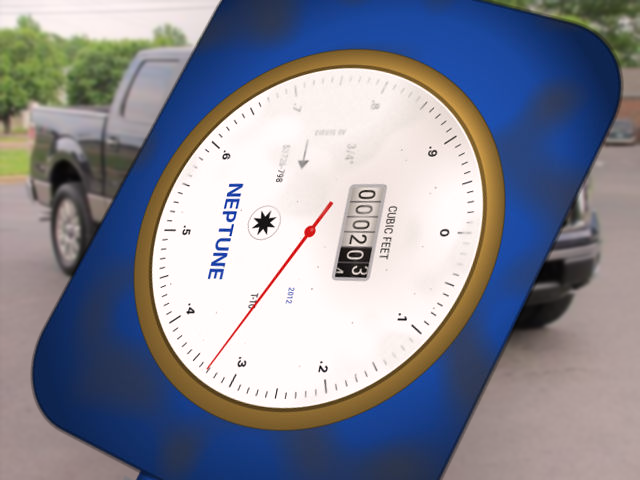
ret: 203.33
